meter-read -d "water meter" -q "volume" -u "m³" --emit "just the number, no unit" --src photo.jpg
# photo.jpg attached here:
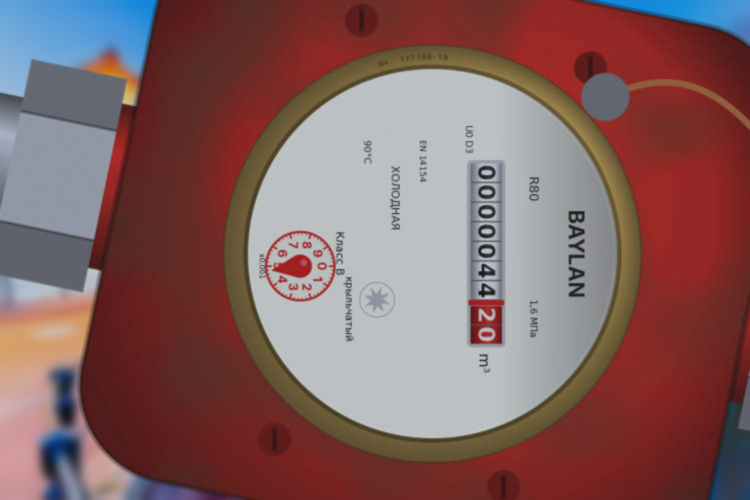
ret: 44.204
